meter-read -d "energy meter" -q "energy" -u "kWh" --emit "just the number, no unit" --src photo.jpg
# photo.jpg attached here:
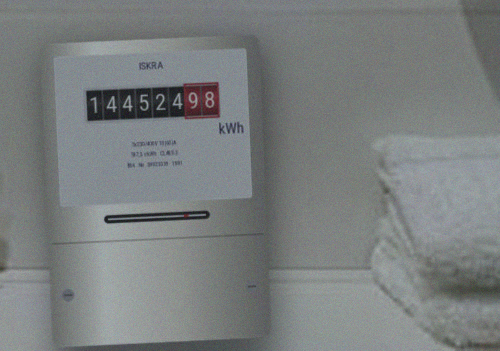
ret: 144524.98
